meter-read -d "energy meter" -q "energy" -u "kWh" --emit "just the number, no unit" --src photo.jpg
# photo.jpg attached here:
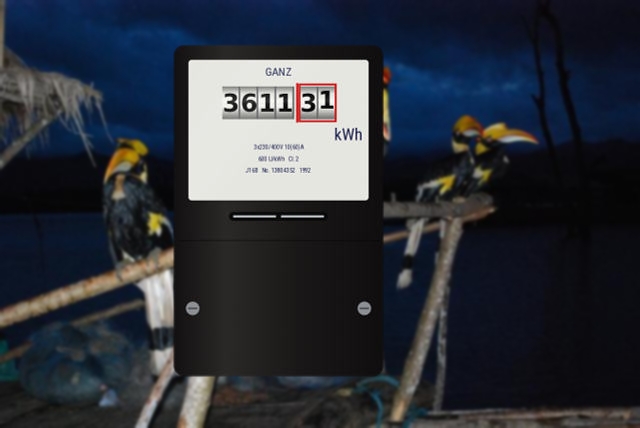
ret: 3611.31
